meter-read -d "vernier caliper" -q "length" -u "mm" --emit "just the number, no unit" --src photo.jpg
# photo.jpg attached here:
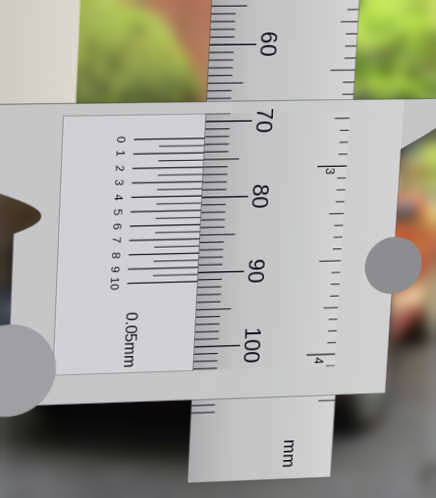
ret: 72.2
